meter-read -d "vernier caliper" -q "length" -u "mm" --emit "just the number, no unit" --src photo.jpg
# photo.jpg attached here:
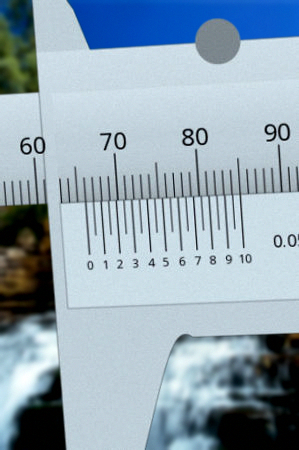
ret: 66.0
